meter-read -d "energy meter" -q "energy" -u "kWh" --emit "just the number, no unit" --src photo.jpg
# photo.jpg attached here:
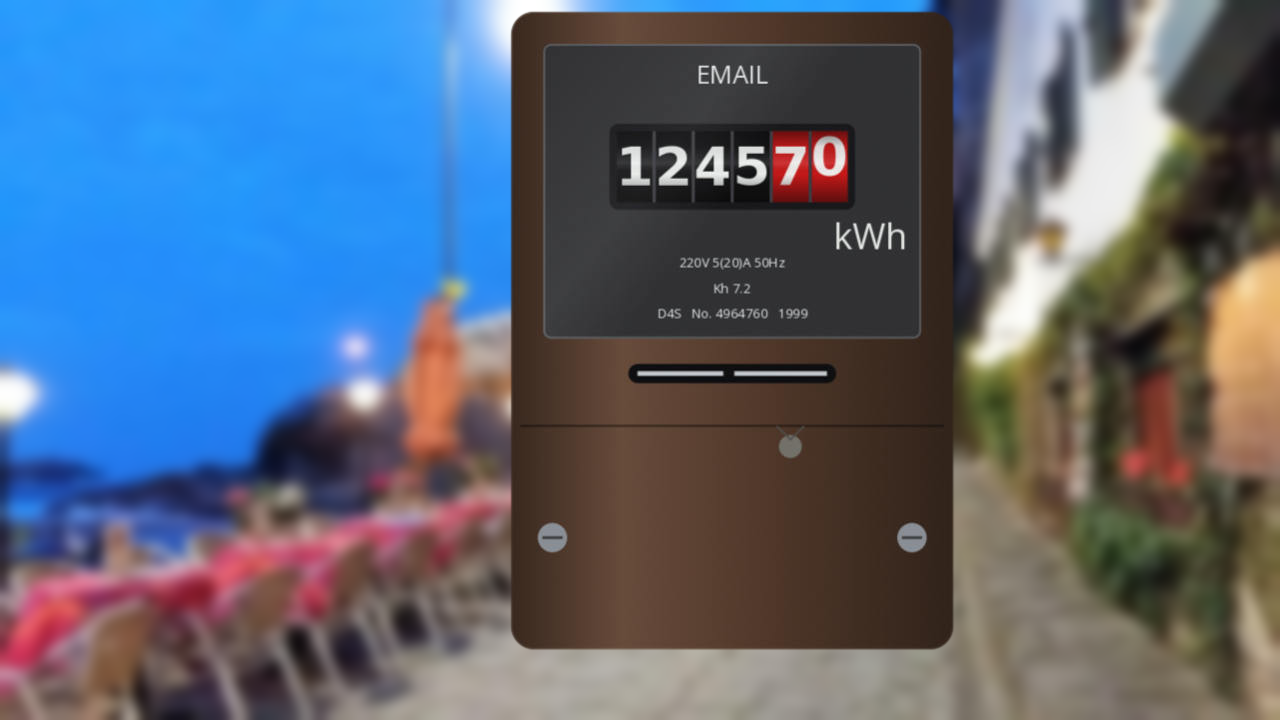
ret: 1245.70
